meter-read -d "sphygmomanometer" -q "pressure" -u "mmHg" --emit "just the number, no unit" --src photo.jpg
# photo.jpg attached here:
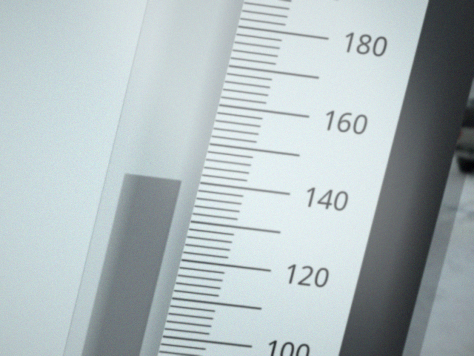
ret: 140
